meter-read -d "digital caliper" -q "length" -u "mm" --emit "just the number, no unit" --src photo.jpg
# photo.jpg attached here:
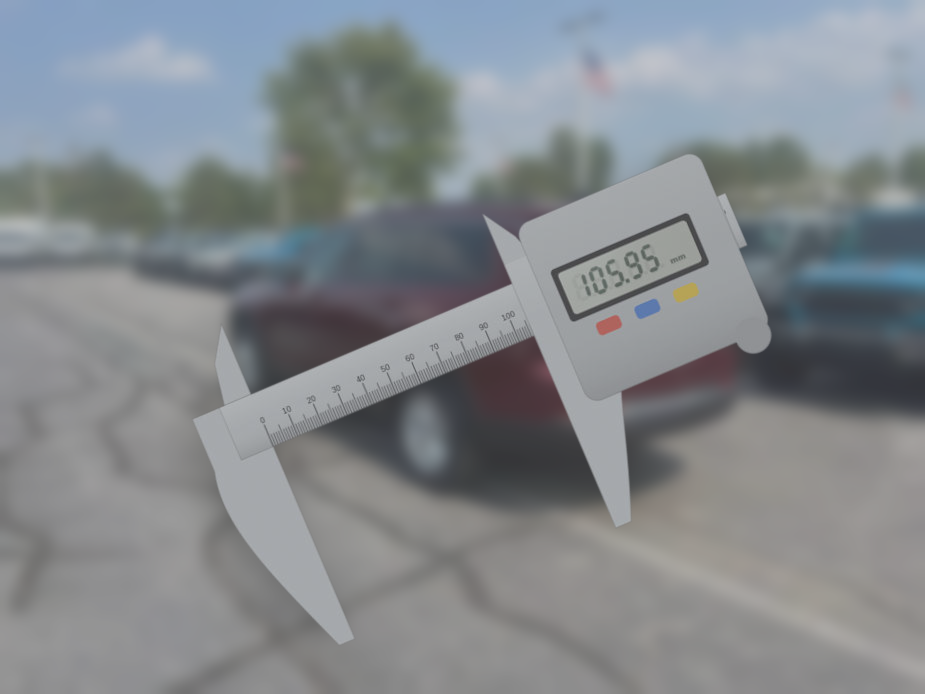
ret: 105.95
